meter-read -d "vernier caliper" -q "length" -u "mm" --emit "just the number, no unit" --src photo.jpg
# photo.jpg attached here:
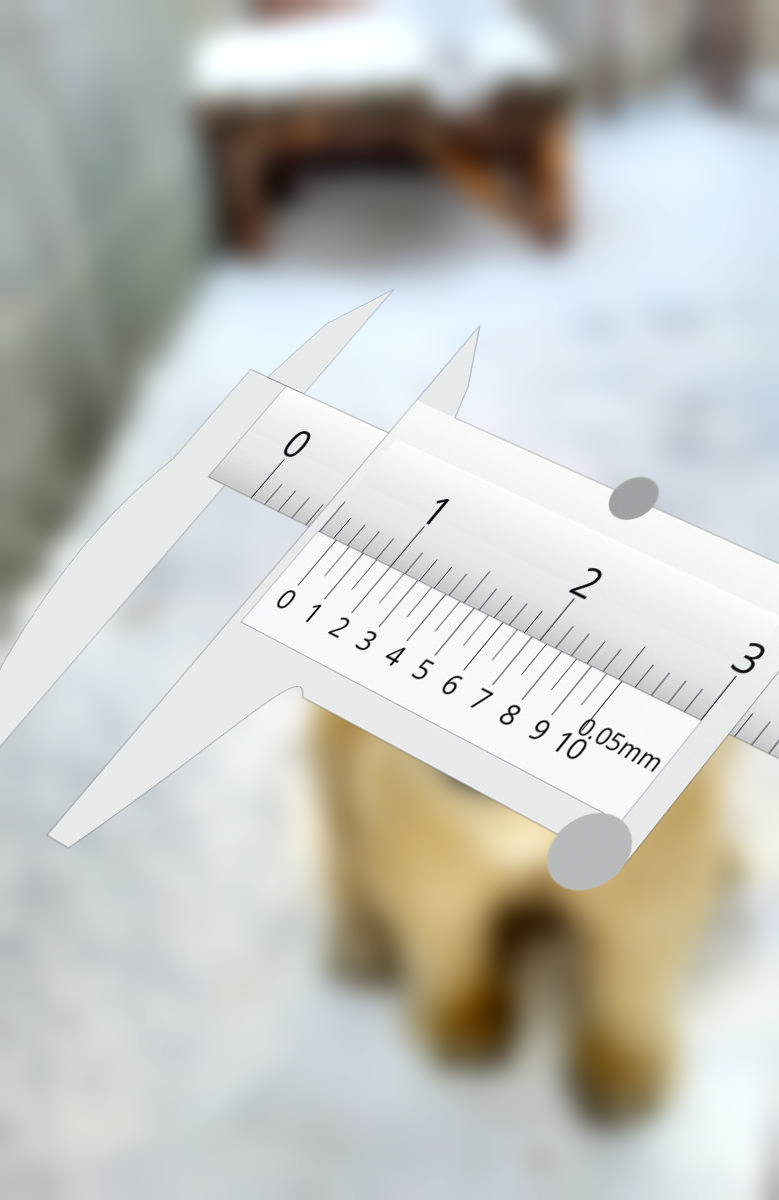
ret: 6.2
